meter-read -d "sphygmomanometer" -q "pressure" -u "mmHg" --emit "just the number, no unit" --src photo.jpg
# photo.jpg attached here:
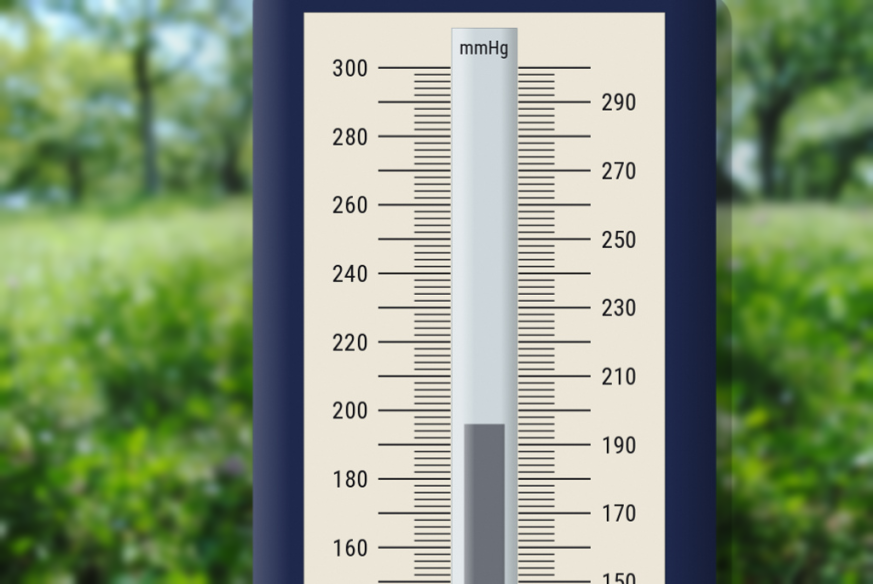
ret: 196
